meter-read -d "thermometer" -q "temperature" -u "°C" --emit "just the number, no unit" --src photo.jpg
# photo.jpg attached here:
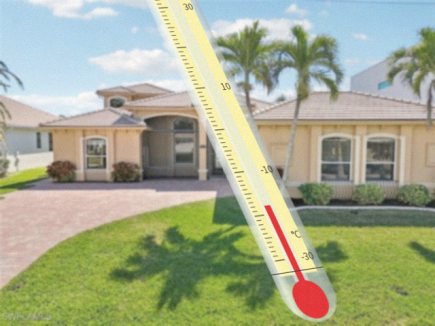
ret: -18
